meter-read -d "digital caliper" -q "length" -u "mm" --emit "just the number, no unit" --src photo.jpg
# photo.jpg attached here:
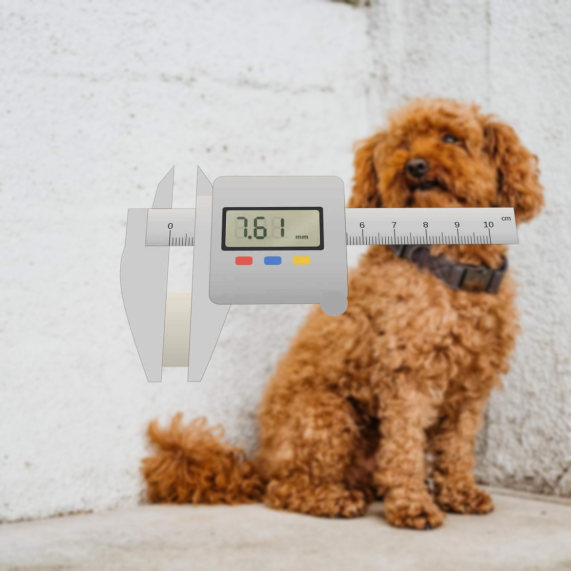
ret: 7.61
